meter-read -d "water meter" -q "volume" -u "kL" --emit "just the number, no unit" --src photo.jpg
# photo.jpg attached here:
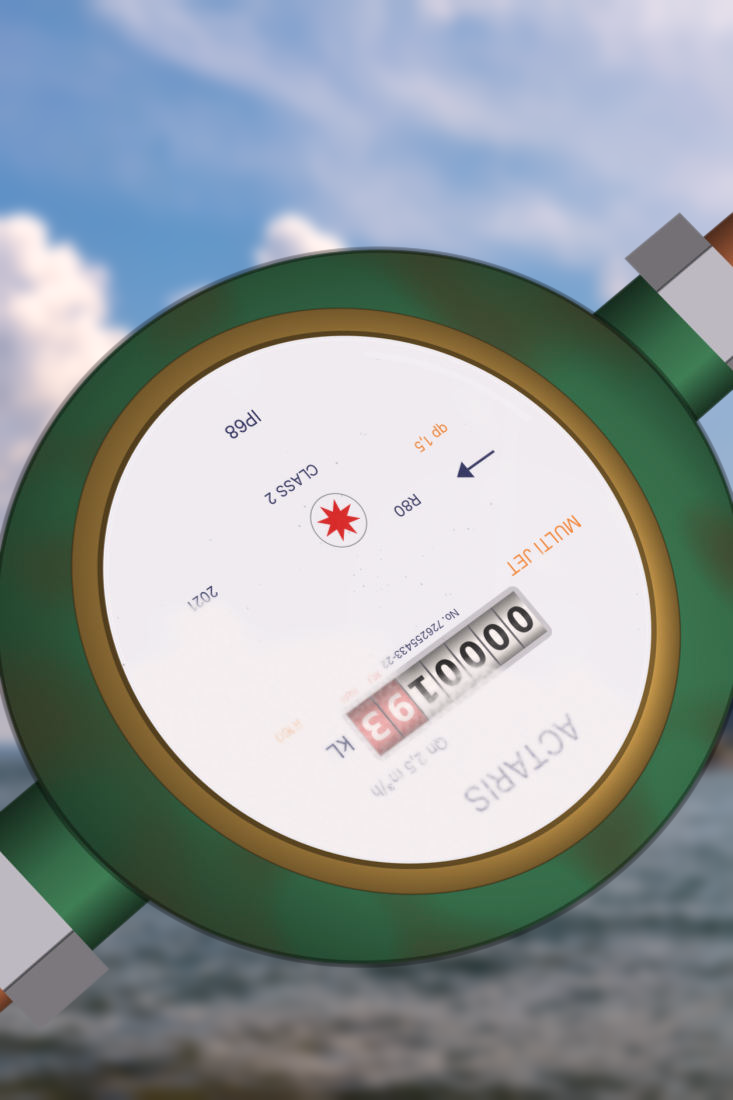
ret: 1.93
